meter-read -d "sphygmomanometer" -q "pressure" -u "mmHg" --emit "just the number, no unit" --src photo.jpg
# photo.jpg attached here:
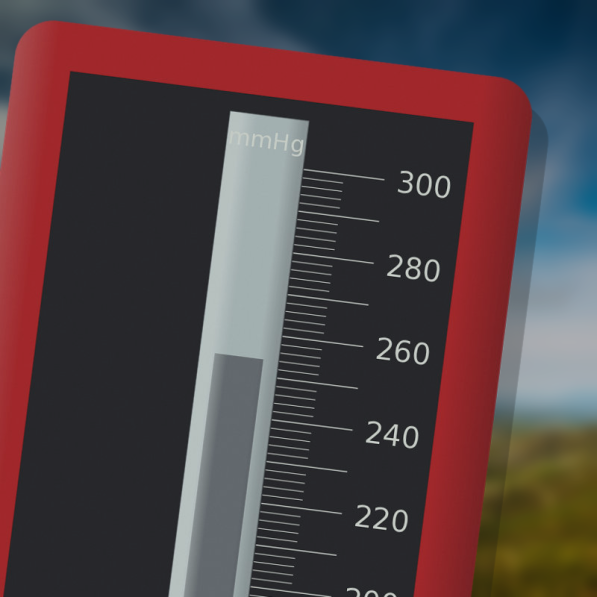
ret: 254
